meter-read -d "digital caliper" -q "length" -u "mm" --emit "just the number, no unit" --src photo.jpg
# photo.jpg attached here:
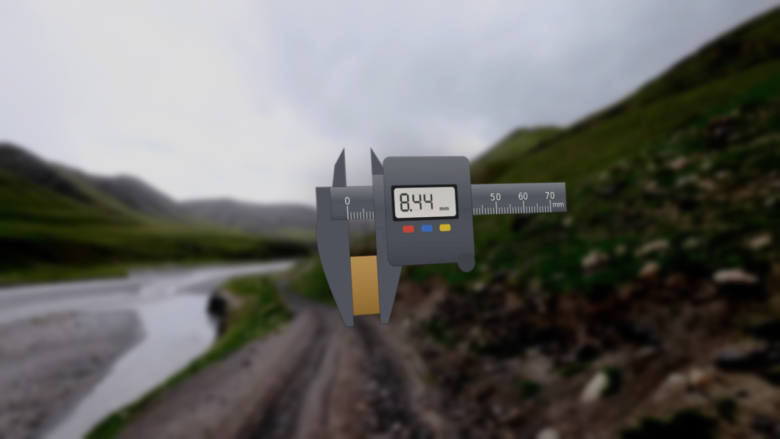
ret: 8.44
